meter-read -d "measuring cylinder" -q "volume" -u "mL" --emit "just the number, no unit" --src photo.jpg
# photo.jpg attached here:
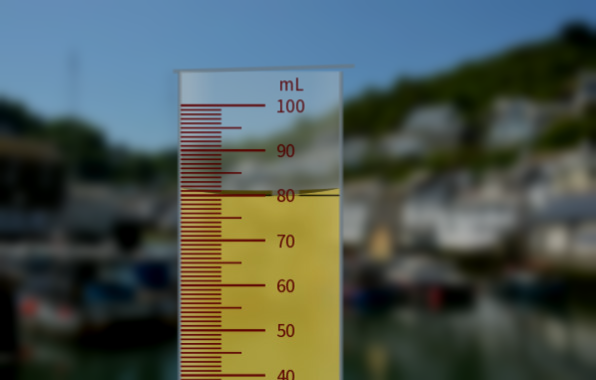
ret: 80
